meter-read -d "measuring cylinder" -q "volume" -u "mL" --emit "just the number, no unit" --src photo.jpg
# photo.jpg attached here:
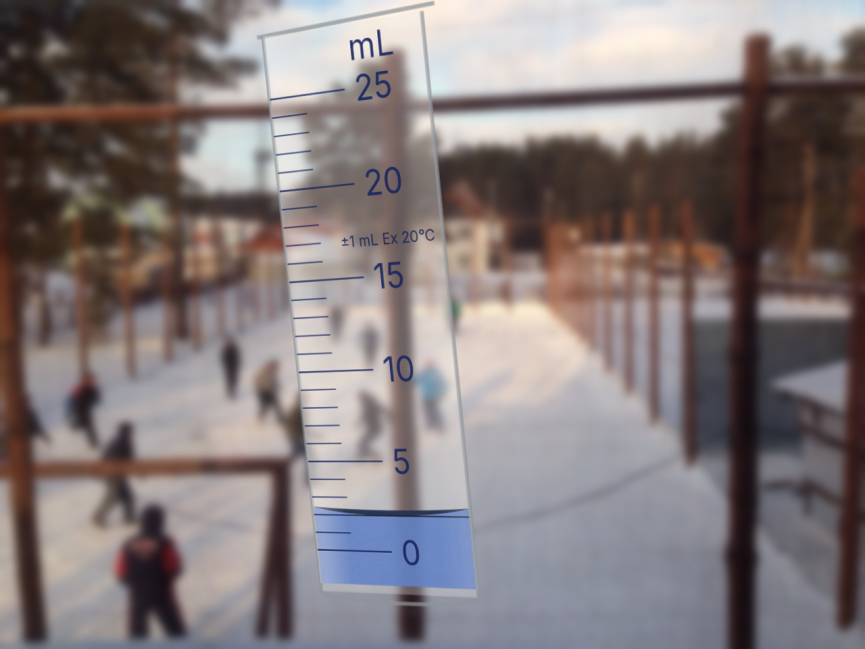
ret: 2
